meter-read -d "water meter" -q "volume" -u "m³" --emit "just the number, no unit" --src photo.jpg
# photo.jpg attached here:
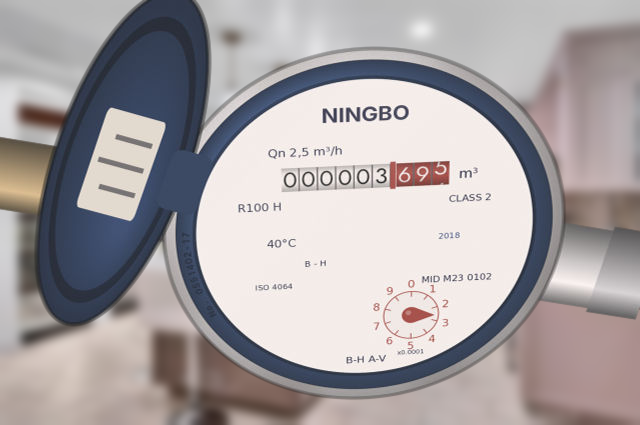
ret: 3.6952
